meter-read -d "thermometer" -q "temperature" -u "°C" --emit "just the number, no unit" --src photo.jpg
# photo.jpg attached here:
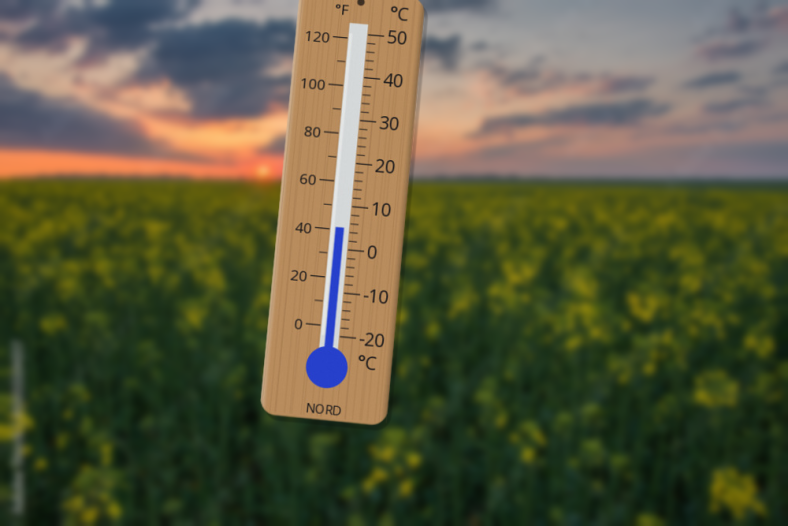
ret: 5
